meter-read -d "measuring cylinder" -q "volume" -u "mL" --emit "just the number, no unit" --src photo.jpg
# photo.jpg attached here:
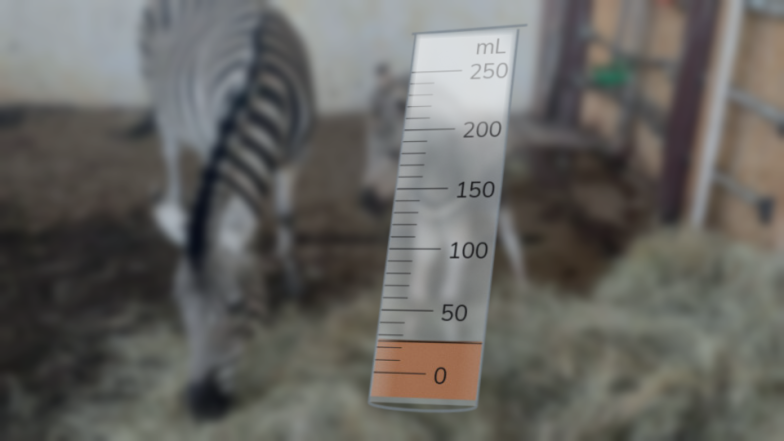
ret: 25
